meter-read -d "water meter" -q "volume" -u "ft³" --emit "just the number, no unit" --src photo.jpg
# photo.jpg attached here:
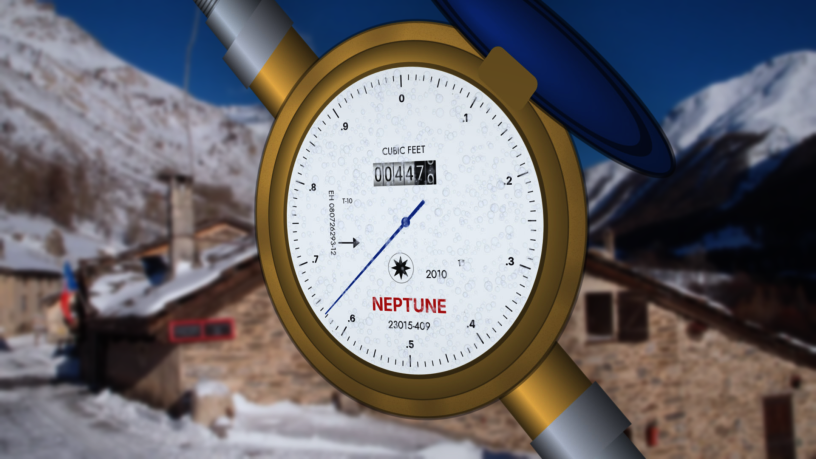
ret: 4478.63
